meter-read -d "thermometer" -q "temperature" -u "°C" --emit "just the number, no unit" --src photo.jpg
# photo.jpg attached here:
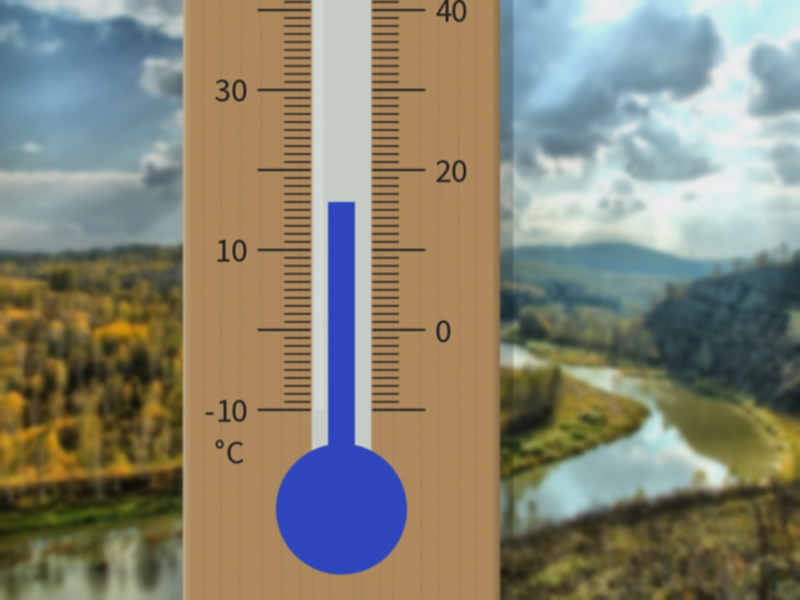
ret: 16
